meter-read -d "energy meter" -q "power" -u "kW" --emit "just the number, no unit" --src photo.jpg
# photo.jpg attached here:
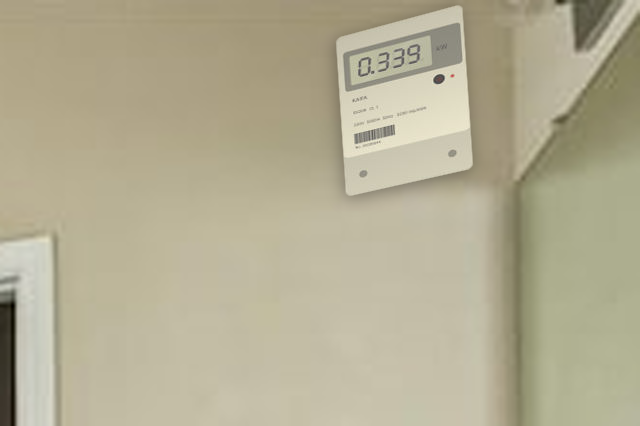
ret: 0.339
